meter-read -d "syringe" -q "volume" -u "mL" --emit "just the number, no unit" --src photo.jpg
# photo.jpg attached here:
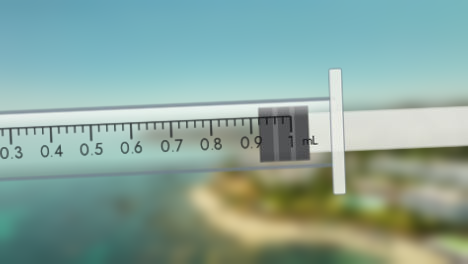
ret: 0.92
